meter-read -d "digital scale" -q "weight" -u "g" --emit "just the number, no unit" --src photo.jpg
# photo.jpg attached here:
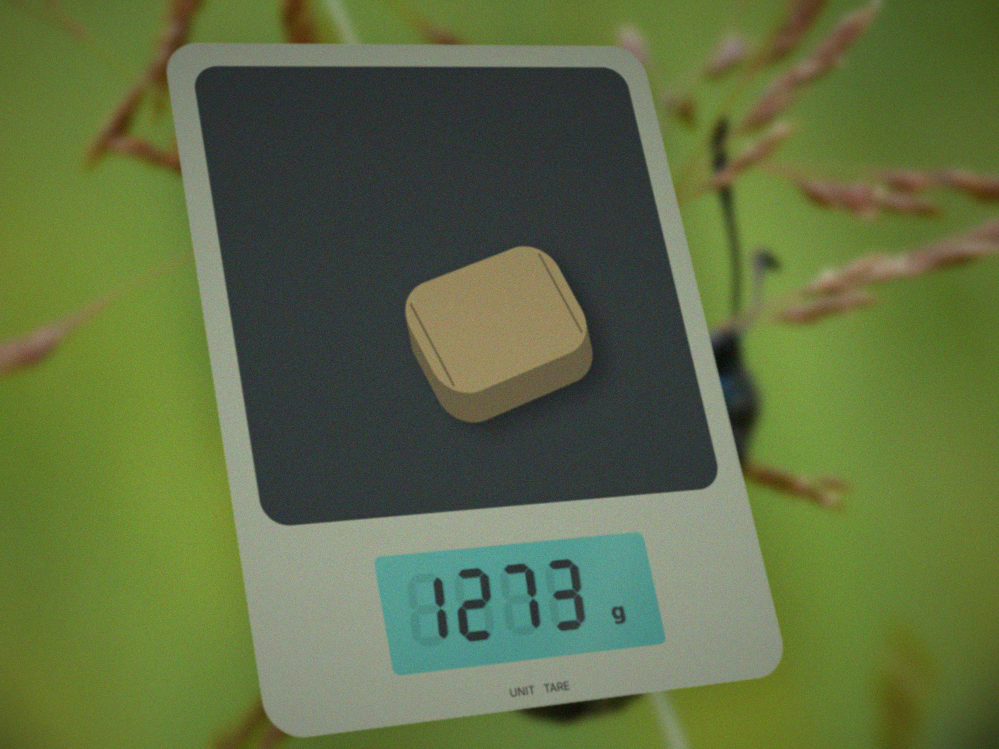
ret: 1273
